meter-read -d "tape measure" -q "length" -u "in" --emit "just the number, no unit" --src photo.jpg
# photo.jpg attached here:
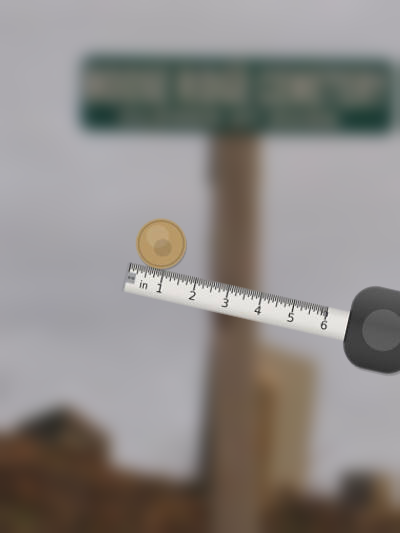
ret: 1.5
